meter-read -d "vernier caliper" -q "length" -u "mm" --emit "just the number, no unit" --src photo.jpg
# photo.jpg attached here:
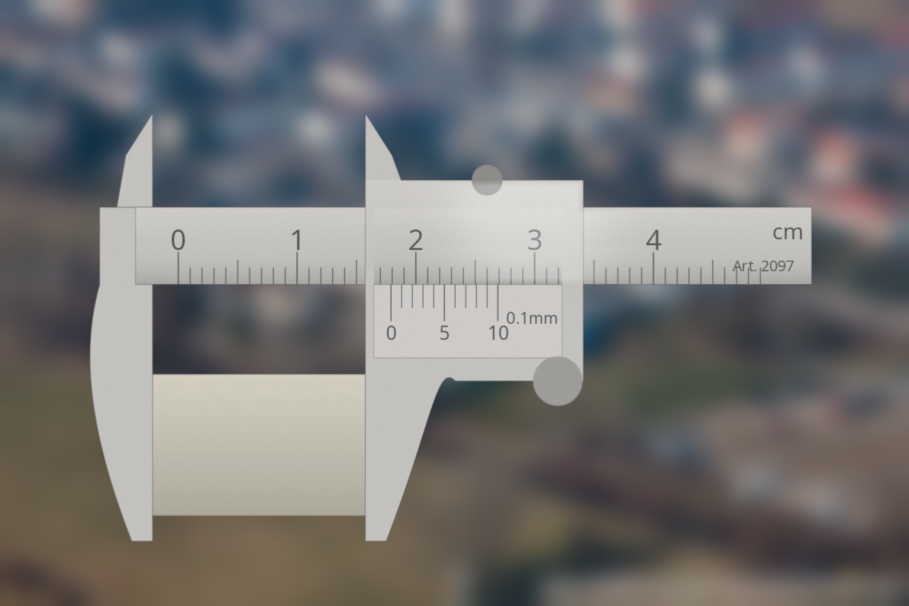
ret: 17.9
